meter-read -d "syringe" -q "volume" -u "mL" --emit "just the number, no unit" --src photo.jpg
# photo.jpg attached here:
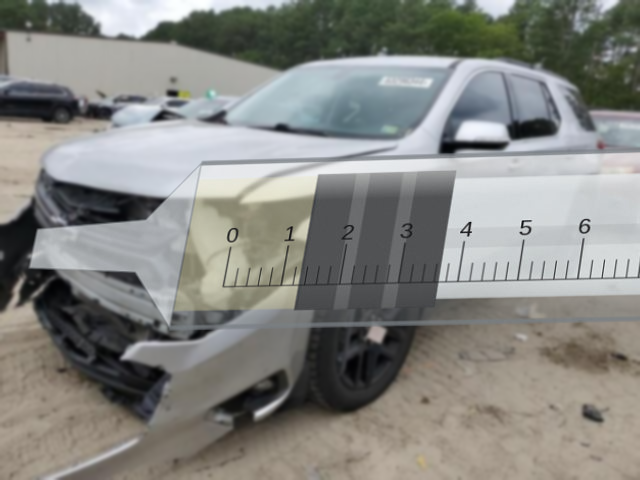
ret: 1.3
